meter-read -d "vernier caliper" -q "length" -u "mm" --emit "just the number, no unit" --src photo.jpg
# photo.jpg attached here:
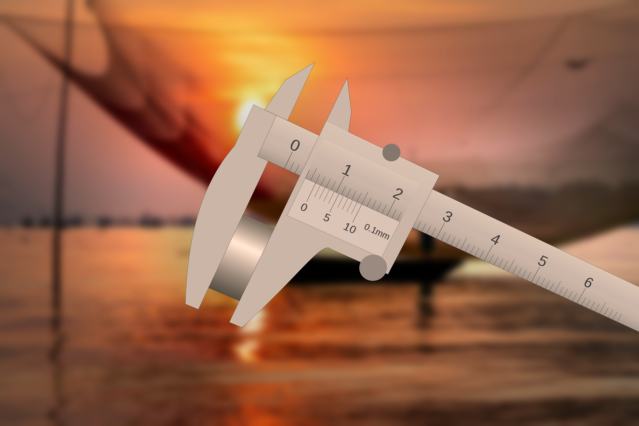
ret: 6.0
